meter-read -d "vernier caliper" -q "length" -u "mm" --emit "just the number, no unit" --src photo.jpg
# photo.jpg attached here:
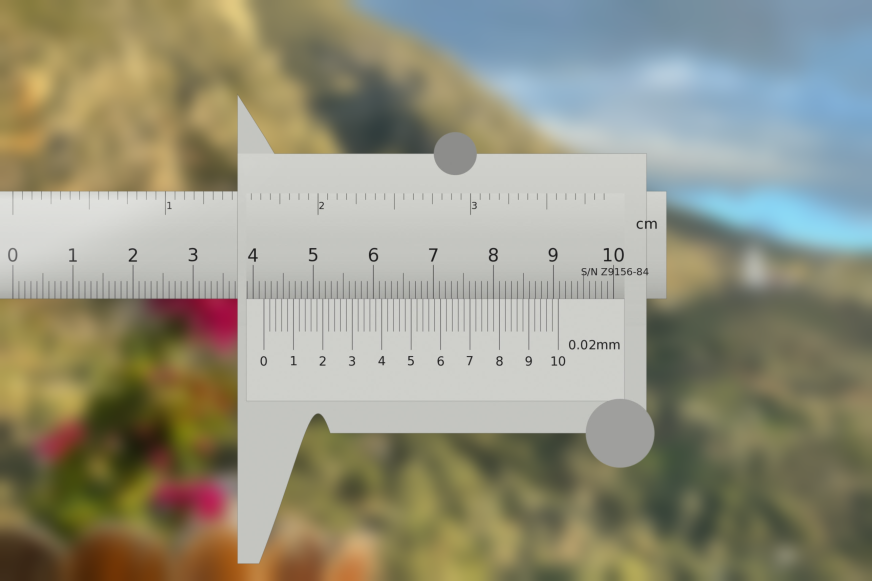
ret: 41.8
